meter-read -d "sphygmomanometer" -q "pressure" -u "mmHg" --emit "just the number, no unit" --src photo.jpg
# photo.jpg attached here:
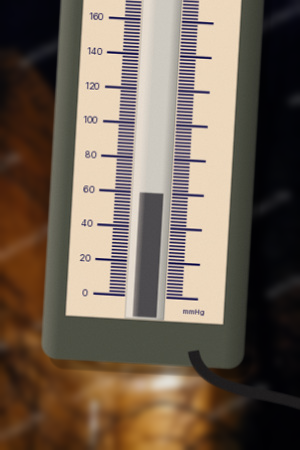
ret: 60
